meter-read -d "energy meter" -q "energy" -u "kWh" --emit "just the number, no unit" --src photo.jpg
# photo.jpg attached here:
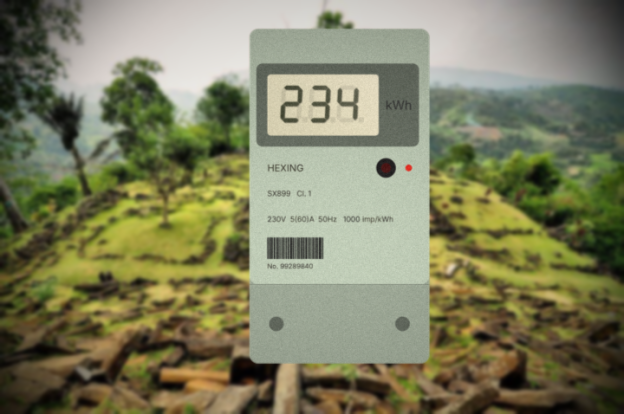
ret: 234
